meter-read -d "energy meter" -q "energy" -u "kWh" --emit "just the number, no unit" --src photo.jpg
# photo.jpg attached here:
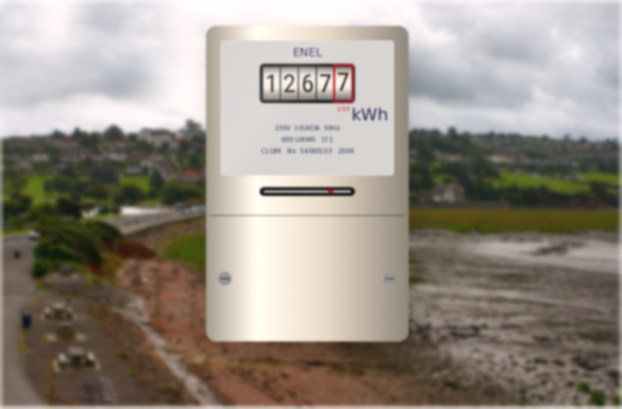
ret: 1267.7
